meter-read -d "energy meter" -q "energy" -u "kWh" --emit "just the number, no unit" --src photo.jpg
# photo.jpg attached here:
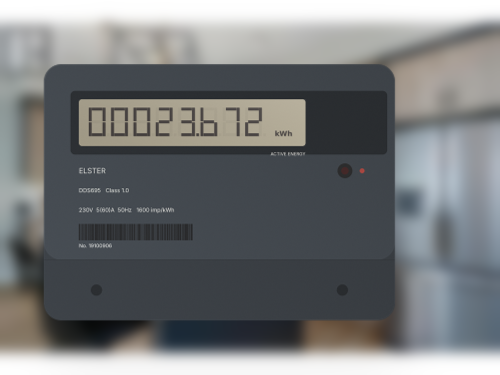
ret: 23.672
